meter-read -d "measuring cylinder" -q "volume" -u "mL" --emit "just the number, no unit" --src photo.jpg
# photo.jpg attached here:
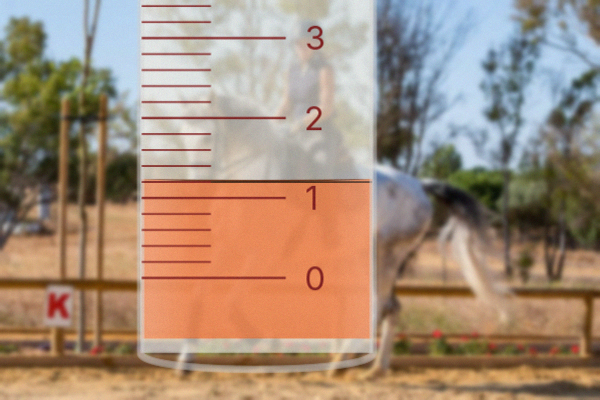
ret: 1.2
